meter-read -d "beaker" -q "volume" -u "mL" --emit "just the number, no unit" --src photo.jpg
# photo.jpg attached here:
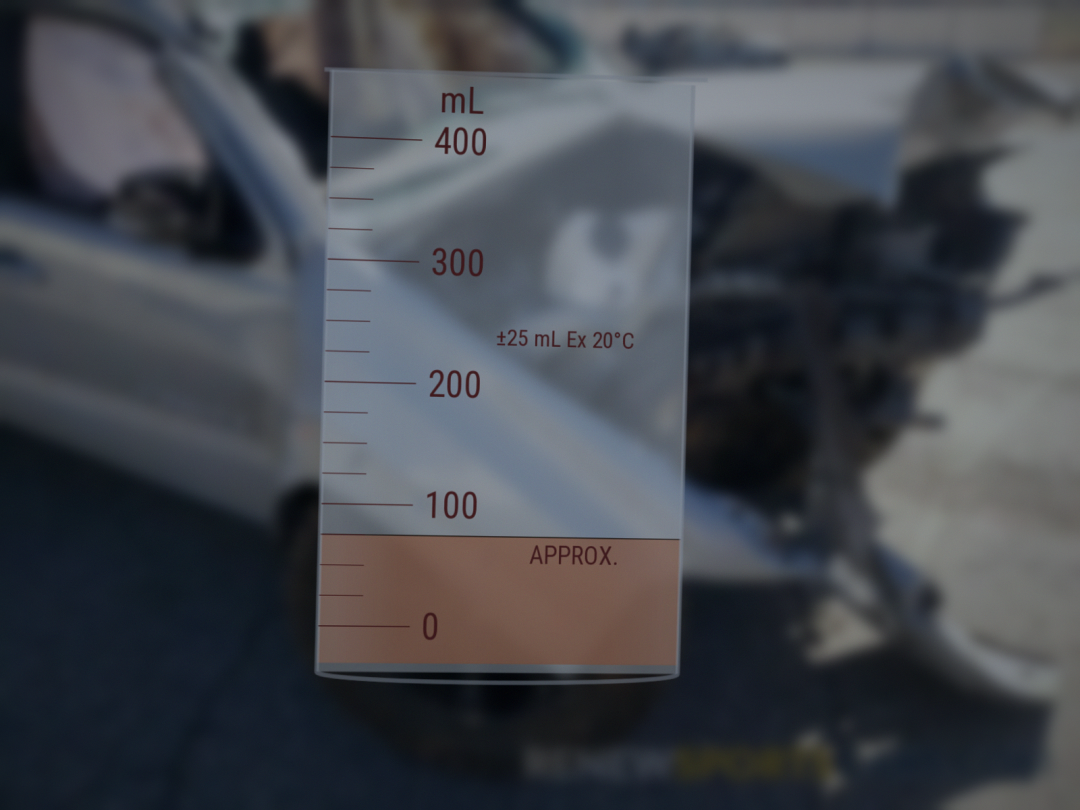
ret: 75
